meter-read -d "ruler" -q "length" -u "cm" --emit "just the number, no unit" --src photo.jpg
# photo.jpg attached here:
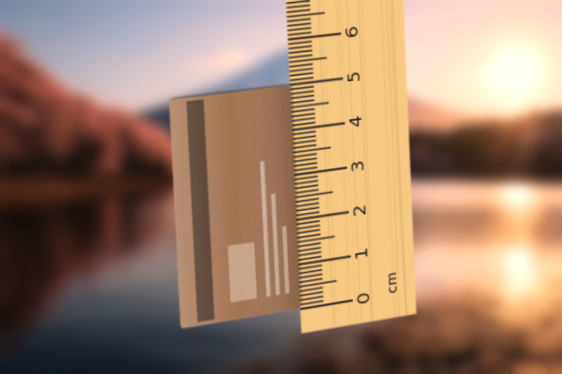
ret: 5
